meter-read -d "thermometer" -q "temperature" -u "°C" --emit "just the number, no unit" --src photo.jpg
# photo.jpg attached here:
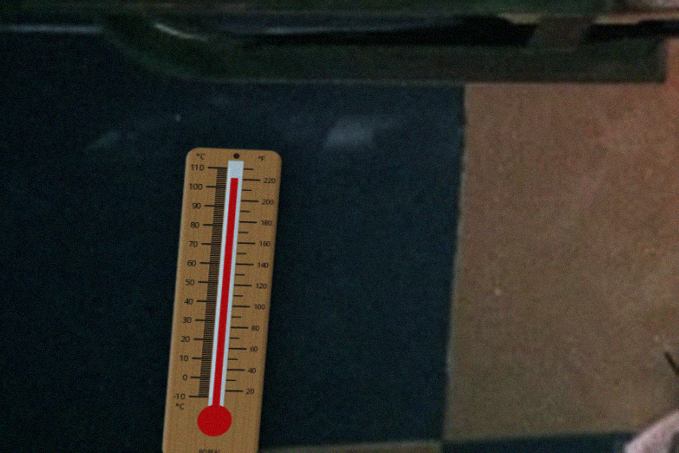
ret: 105
